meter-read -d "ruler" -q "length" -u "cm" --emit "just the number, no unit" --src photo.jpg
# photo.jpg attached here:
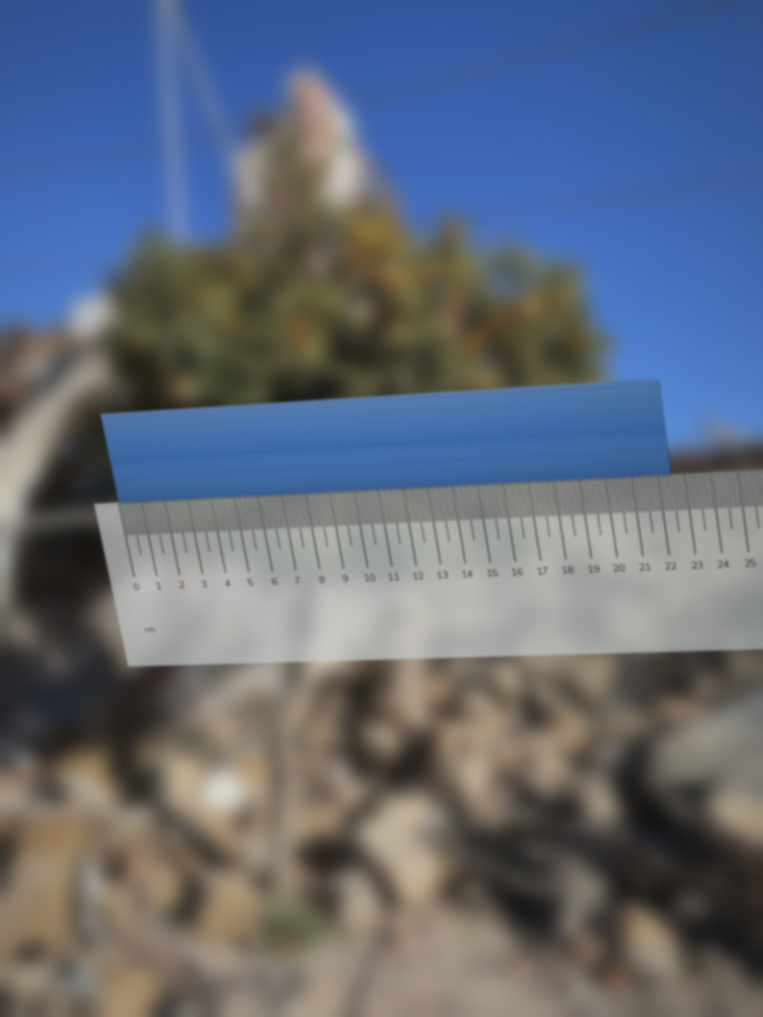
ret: 22.5
